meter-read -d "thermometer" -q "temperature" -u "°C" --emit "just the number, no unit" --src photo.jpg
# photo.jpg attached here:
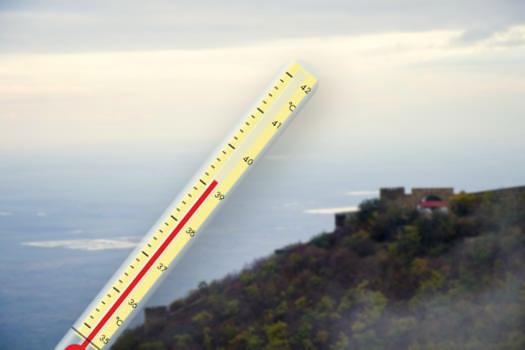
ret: 39.2
